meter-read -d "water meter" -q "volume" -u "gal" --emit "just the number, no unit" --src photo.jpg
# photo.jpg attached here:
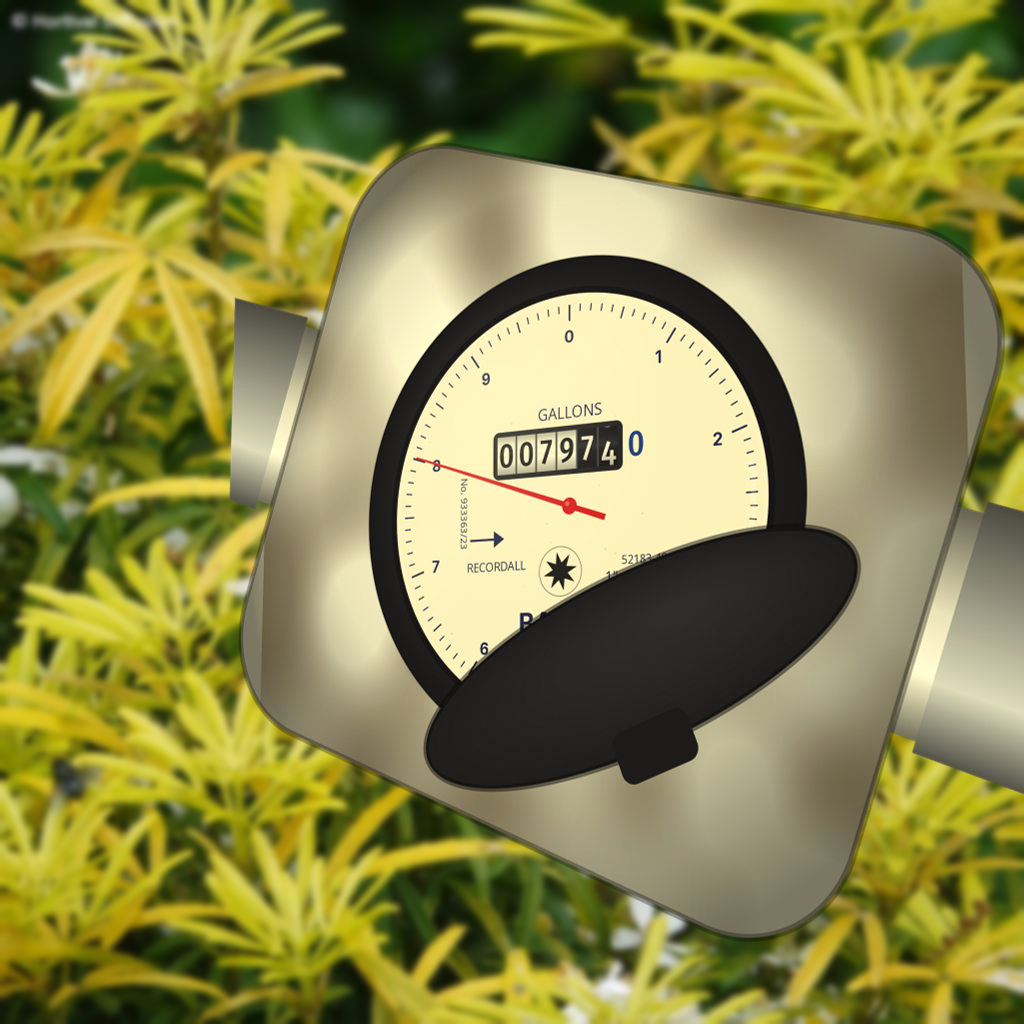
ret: 79738.0
